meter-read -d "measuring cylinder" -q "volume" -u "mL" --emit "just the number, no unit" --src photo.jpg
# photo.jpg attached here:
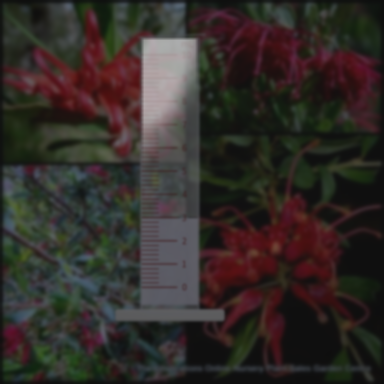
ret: 3
